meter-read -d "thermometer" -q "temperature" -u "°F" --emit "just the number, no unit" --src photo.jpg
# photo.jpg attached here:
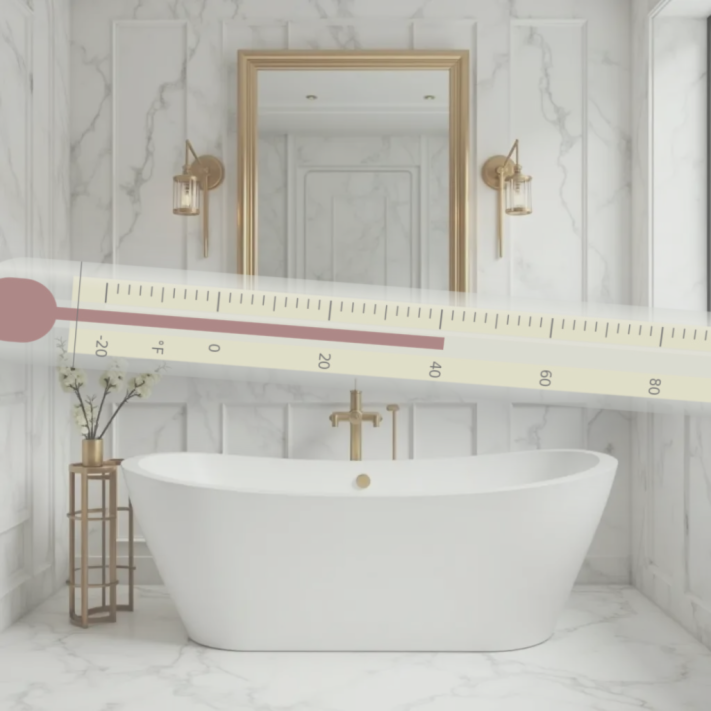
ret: 41
